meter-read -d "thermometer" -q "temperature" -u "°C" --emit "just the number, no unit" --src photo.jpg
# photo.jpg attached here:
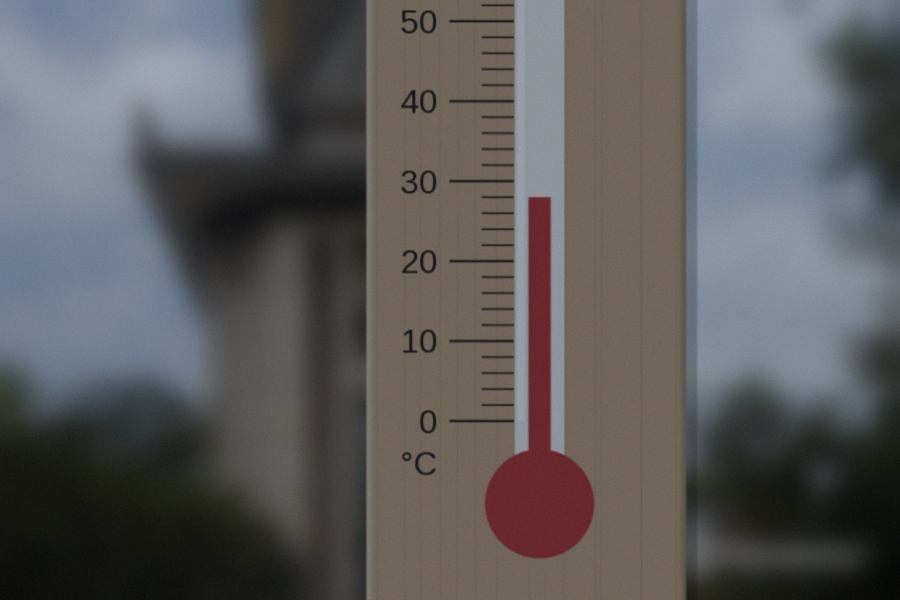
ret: 28
